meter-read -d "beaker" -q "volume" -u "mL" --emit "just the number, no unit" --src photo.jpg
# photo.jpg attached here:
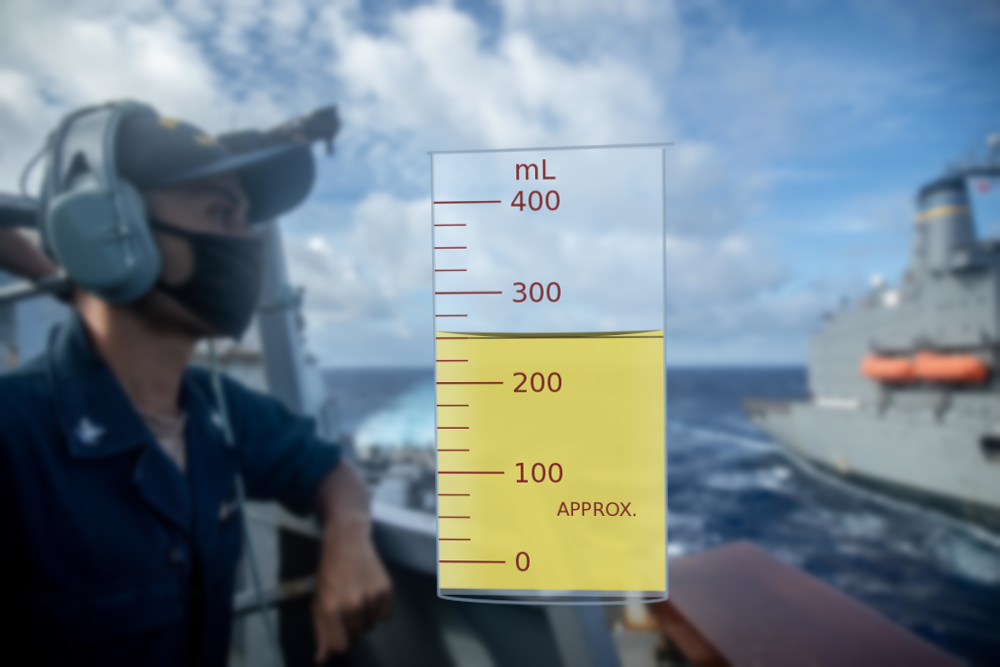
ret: 250
